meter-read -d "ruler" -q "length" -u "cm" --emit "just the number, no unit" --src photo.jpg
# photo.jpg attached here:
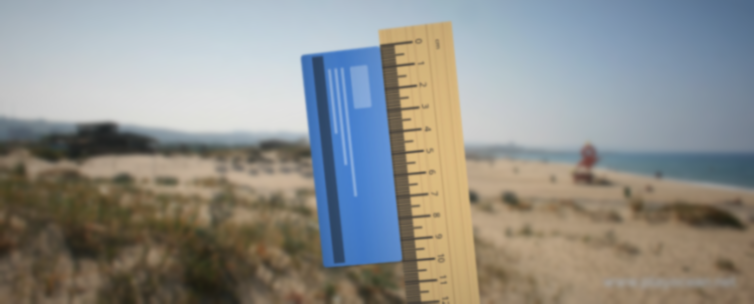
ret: 10
